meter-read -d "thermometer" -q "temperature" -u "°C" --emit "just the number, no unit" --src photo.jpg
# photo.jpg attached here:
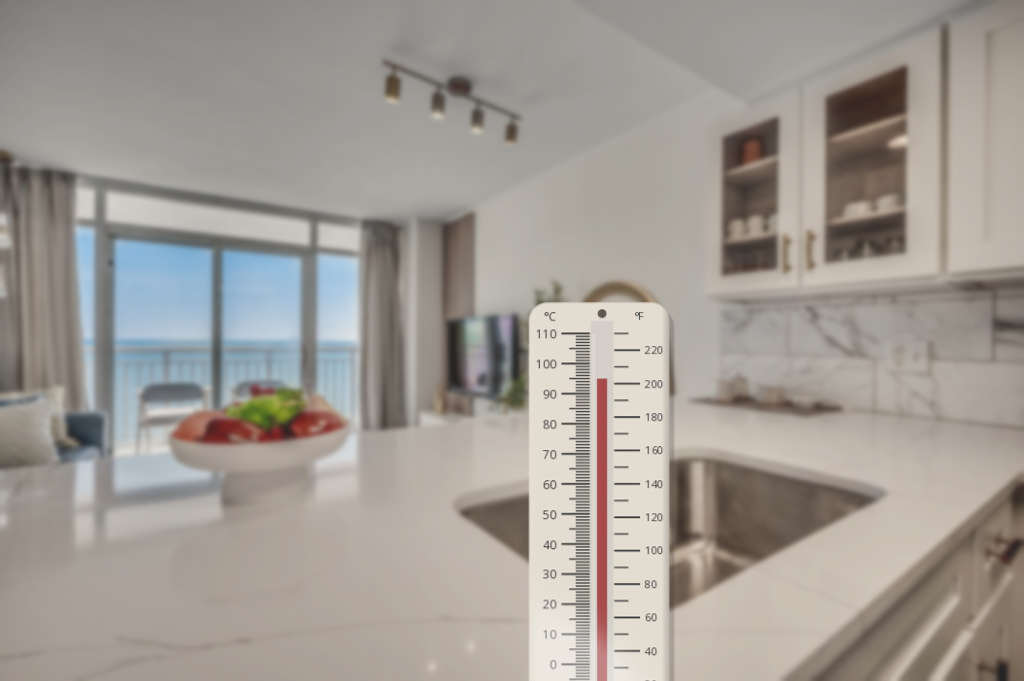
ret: 95
